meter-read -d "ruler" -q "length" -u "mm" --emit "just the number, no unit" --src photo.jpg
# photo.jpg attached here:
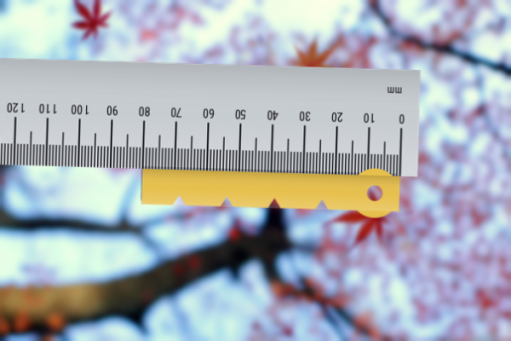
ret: 80
